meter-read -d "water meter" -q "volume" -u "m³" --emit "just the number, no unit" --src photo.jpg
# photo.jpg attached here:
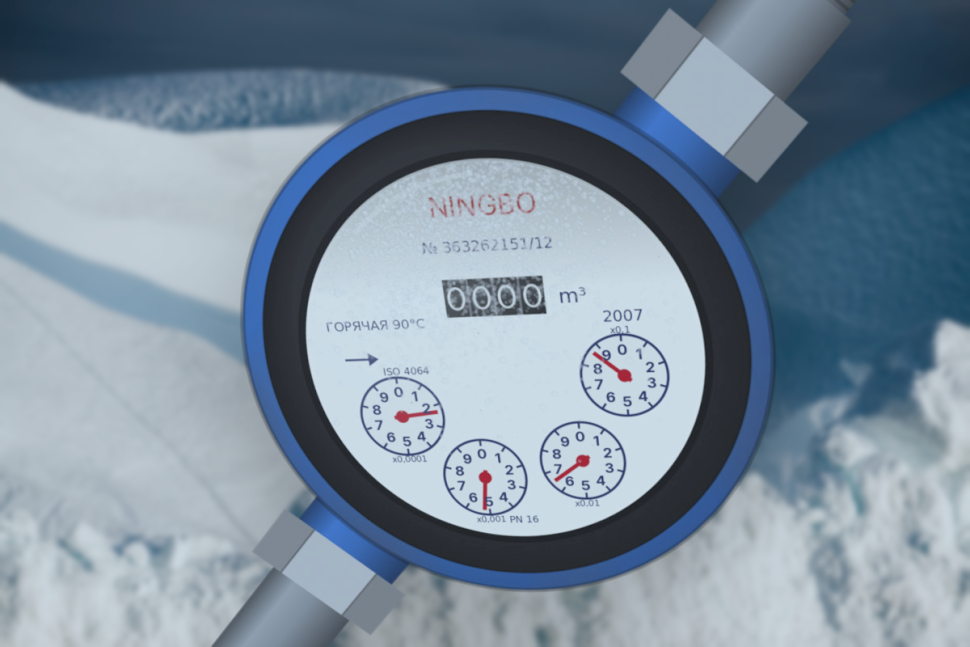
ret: 0.8652
